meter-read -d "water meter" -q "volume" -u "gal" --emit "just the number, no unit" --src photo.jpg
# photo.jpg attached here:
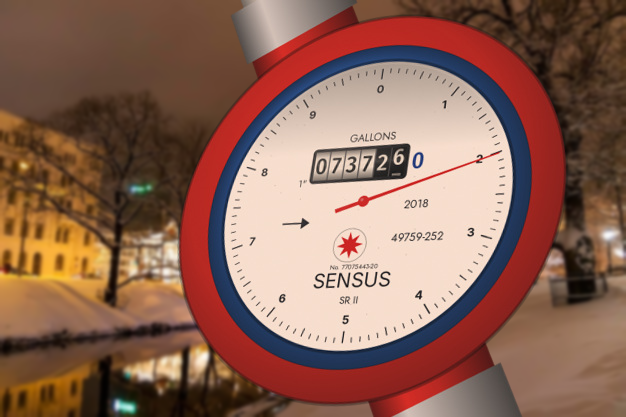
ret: 737262.0
